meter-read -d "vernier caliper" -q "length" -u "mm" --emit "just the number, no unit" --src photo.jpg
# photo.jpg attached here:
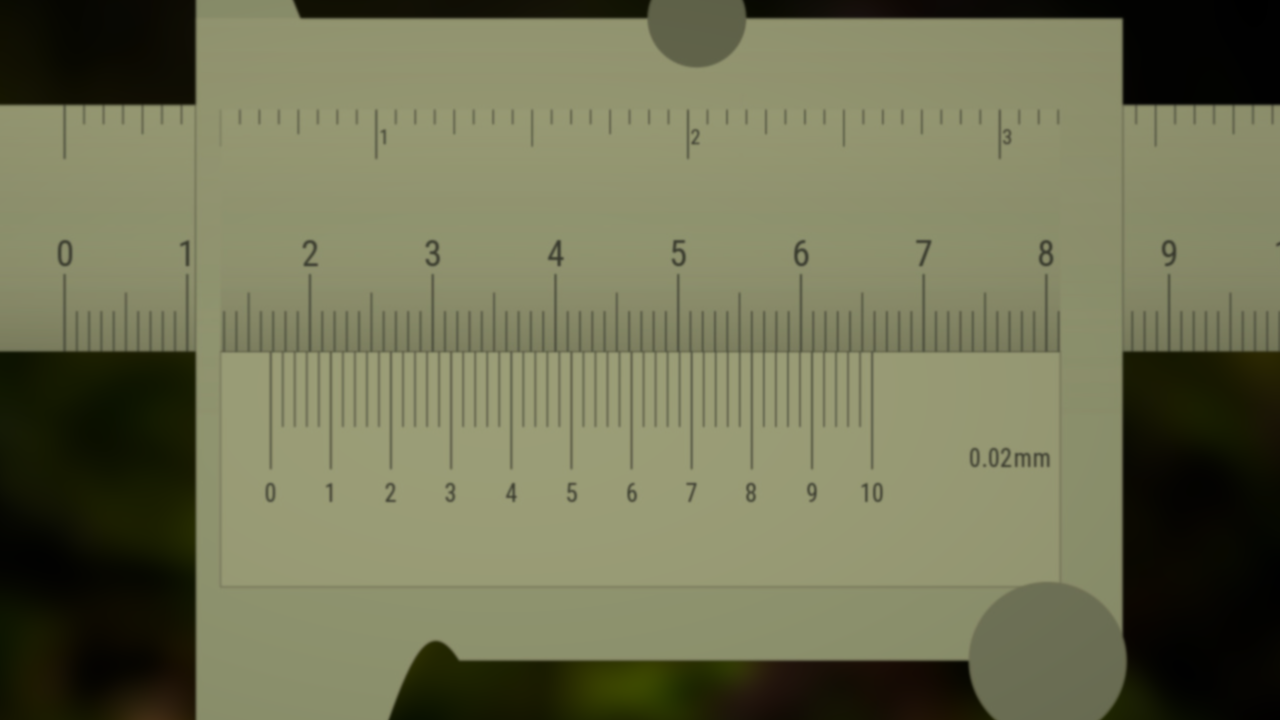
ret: 16.8
